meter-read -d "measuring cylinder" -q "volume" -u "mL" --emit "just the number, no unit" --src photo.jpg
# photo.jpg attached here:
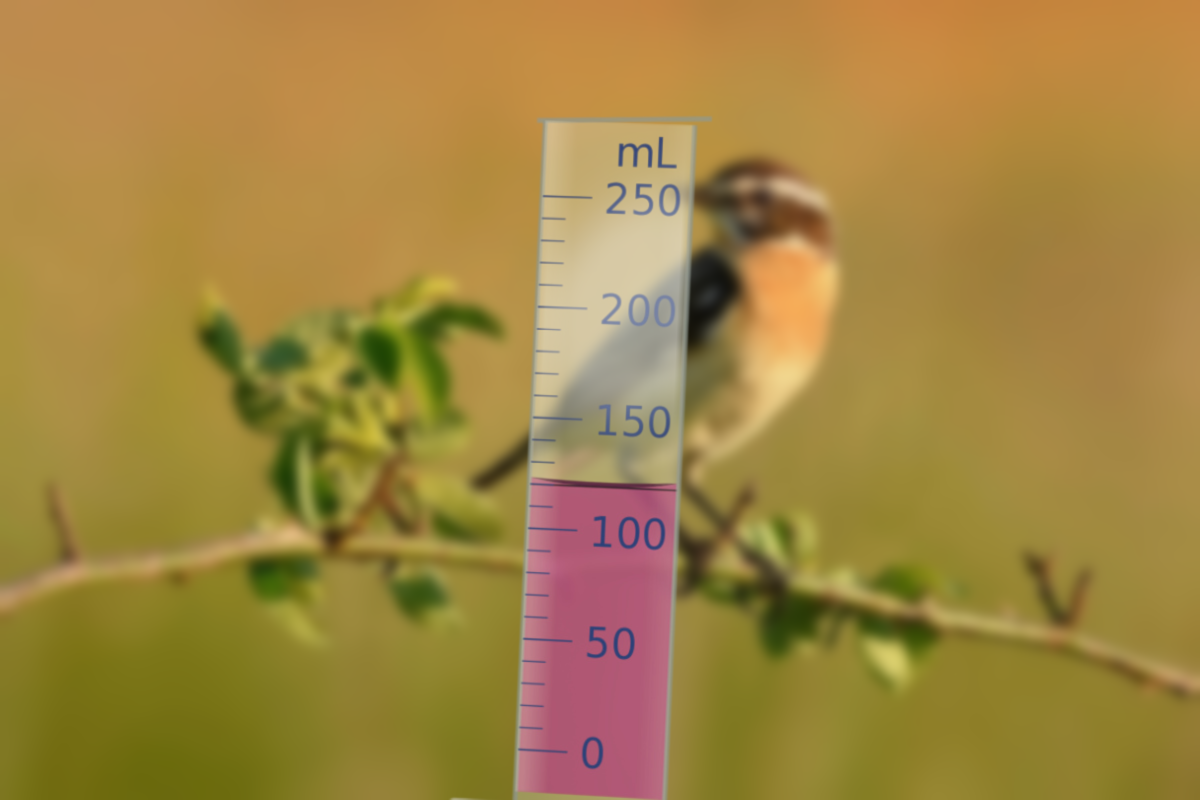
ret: 120
